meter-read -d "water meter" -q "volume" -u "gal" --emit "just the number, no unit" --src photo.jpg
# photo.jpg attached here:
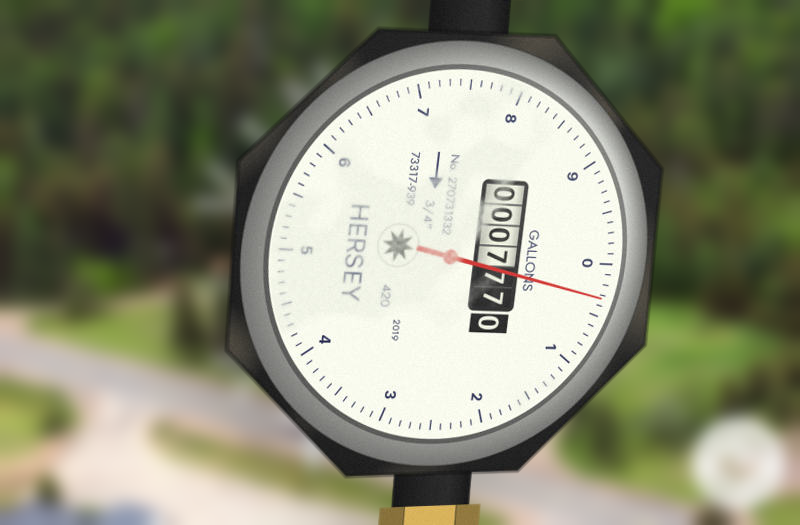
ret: 7770.3
